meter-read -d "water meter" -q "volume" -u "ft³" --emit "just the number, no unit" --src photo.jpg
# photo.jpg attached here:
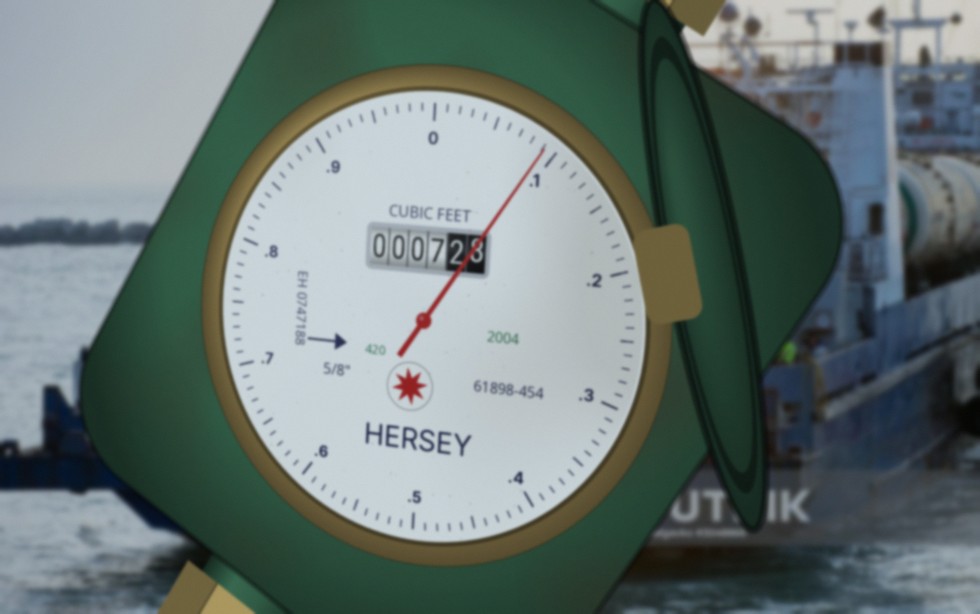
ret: 728.09
